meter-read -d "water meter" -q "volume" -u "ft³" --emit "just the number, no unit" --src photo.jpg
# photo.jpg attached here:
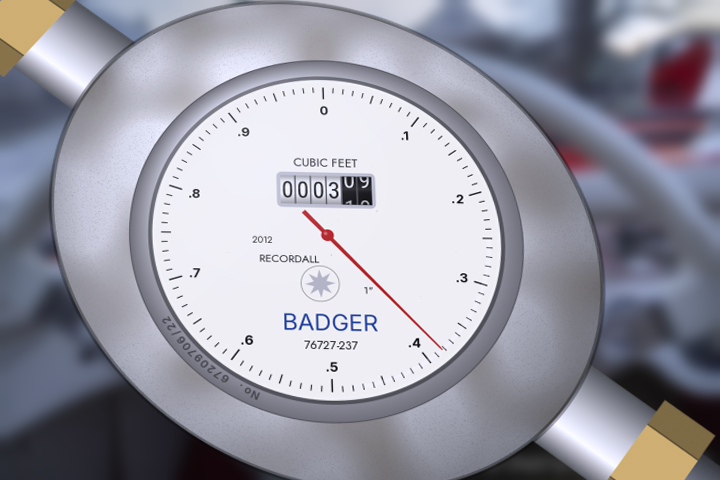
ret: 309.38
